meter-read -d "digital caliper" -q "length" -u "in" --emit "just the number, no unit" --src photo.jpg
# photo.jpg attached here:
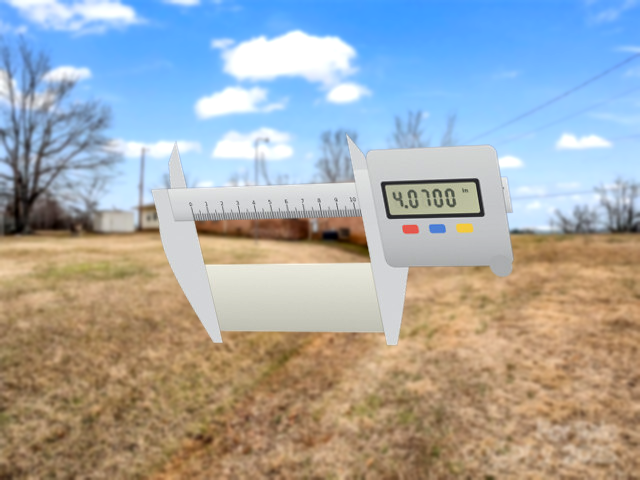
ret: 4.0700
